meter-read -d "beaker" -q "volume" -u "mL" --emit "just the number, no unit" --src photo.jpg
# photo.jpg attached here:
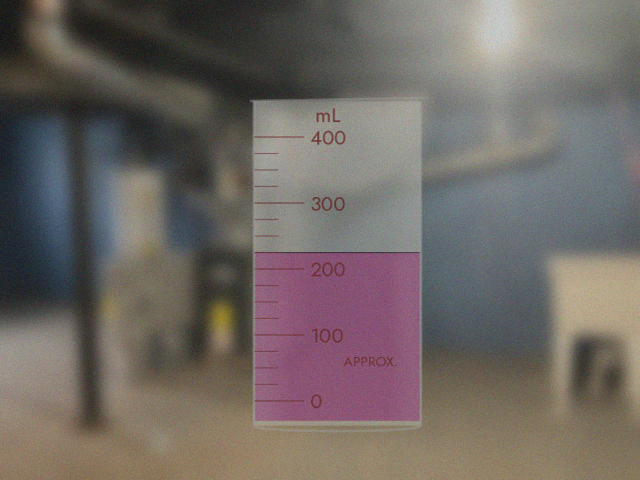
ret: 225
